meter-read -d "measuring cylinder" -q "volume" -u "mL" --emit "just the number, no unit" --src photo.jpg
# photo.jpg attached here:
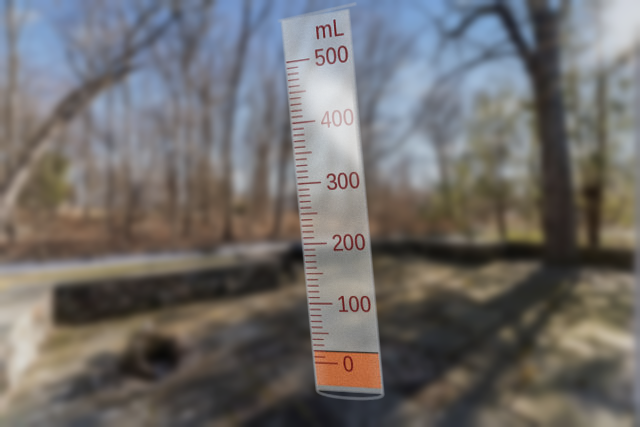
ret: 20
